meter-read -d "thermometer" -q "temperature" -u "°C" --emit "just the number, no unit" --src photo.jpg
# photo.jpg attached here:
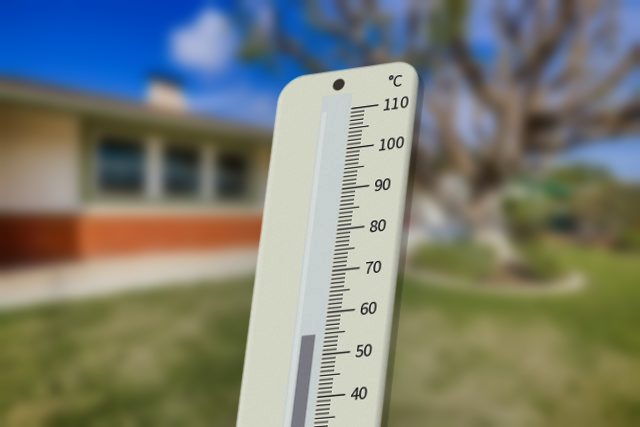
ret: 55
